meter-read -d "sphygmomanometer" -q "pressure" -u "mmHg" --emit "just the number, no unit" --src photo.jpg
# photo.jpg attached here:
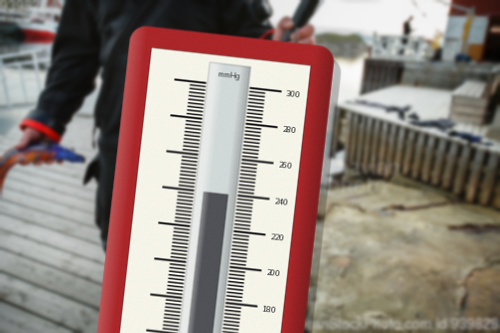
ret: 240
